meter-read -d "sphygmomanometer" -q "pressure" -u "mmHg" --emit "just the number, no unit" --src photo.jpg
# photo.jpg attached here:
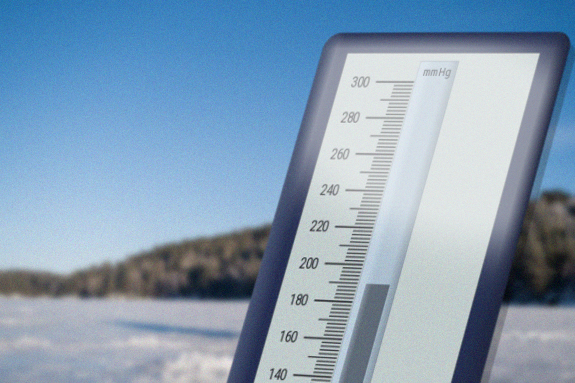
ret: 190
